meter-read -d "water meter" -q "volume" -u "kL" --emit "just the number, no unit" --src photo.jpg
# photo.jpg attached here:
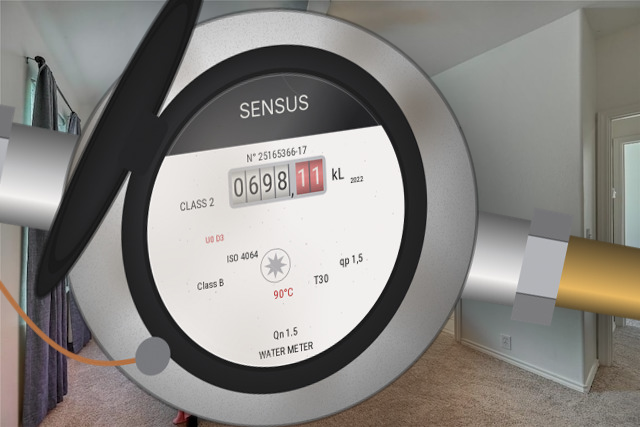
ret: 698.11
